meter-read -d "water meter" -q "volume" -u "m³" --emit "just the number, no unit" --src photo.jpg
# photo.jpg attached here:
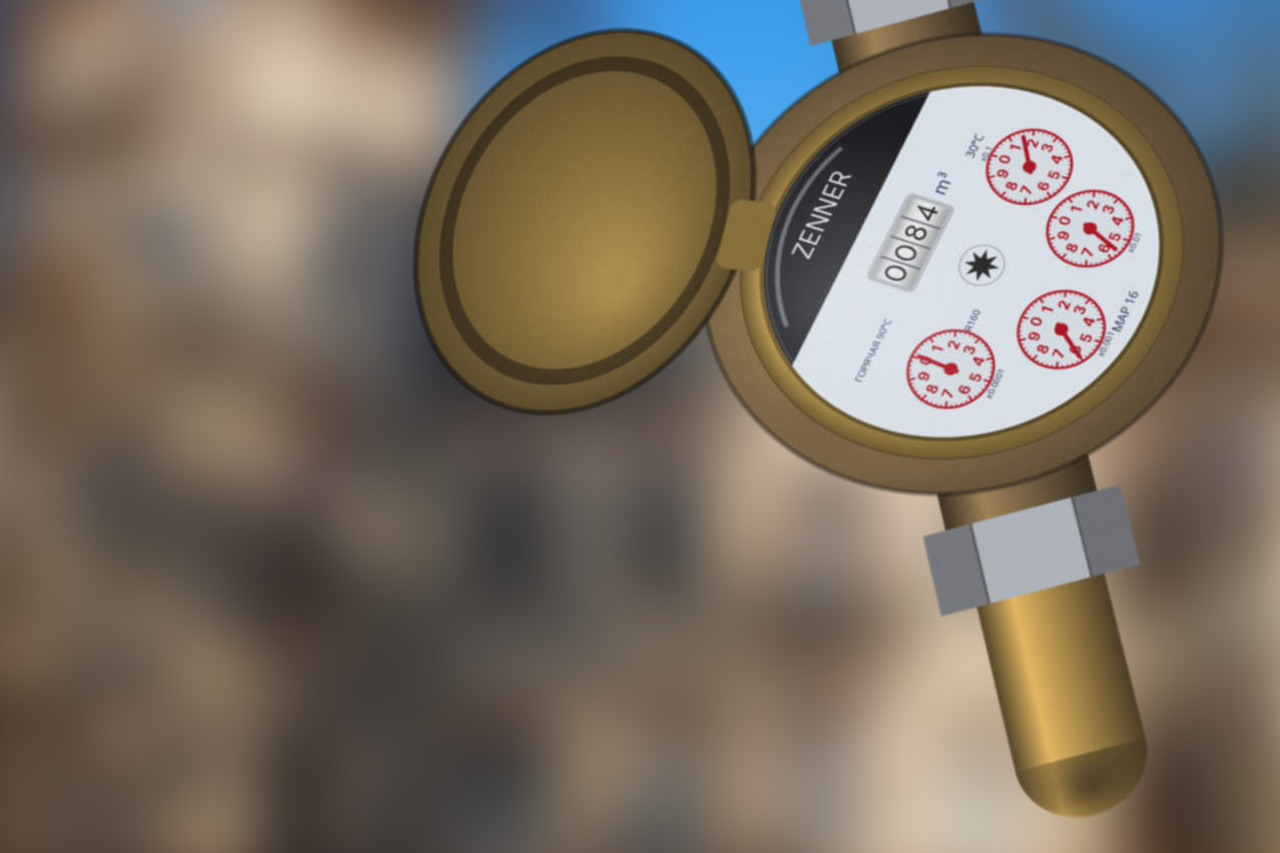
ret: 84.1560
